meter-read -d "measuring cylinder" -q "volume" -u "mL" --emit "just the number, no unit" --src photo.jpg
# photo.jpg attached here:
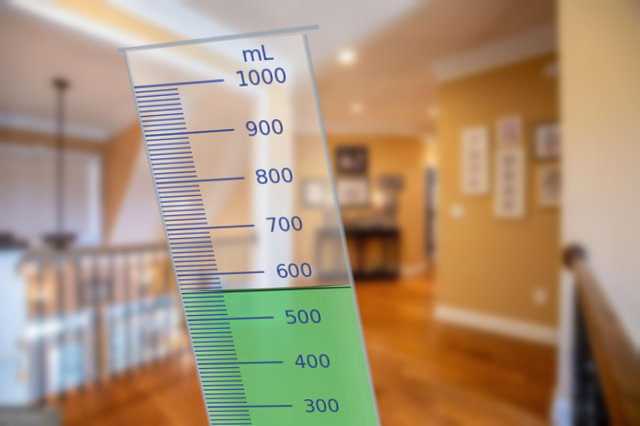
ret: 560
